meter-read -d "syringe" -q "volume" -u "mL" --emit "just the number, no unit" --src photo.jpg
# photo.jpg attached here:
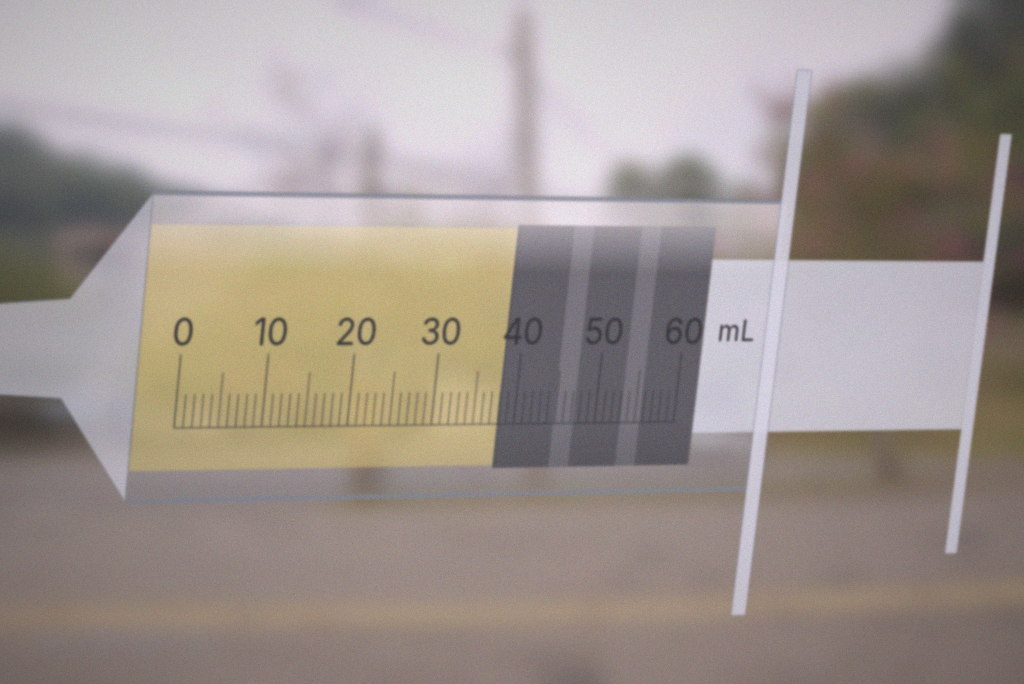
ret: 38
